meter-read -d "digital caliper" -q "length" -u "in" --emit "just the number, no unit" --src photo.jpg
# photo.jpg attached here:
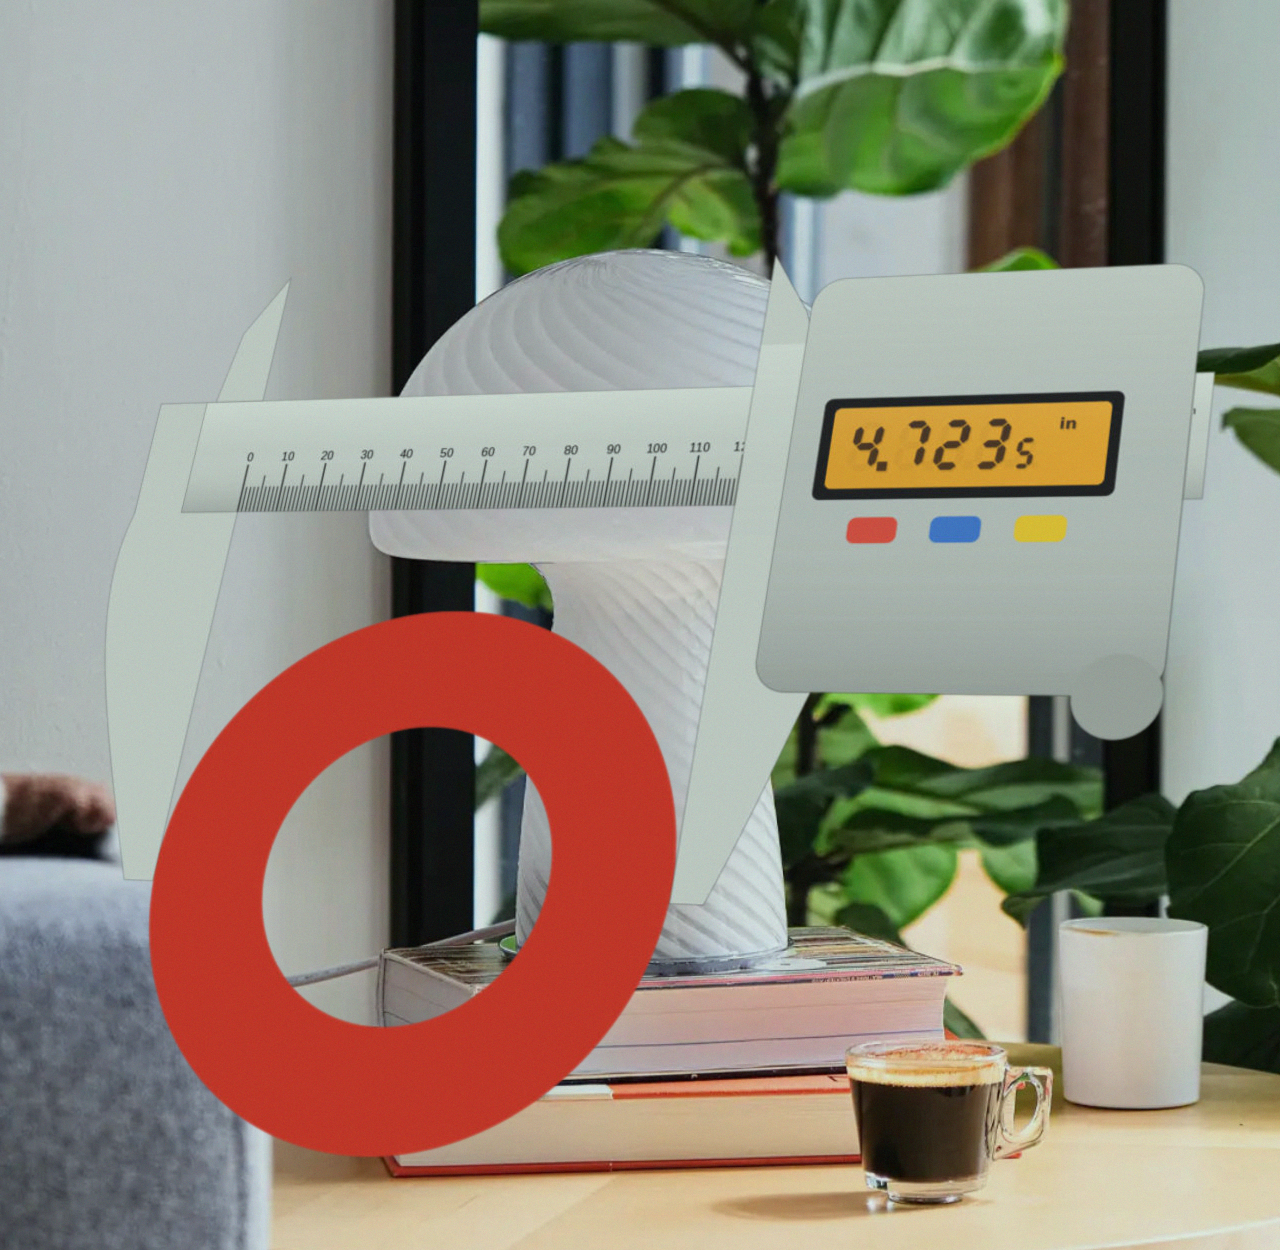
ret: 4.7235
